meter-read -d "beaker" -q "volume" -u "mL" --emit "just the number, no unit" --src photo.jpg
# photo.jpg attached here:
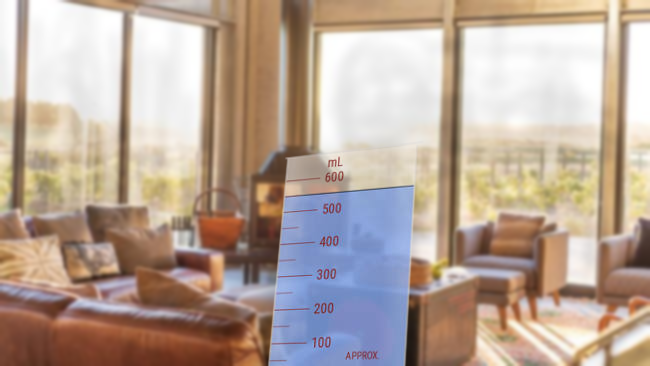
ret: 550
